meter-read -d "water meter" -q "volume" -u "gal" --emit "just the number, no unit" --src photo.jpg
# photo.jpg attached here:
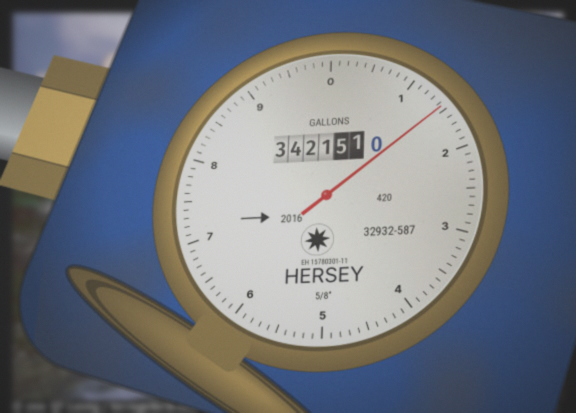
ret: 3421511.4
